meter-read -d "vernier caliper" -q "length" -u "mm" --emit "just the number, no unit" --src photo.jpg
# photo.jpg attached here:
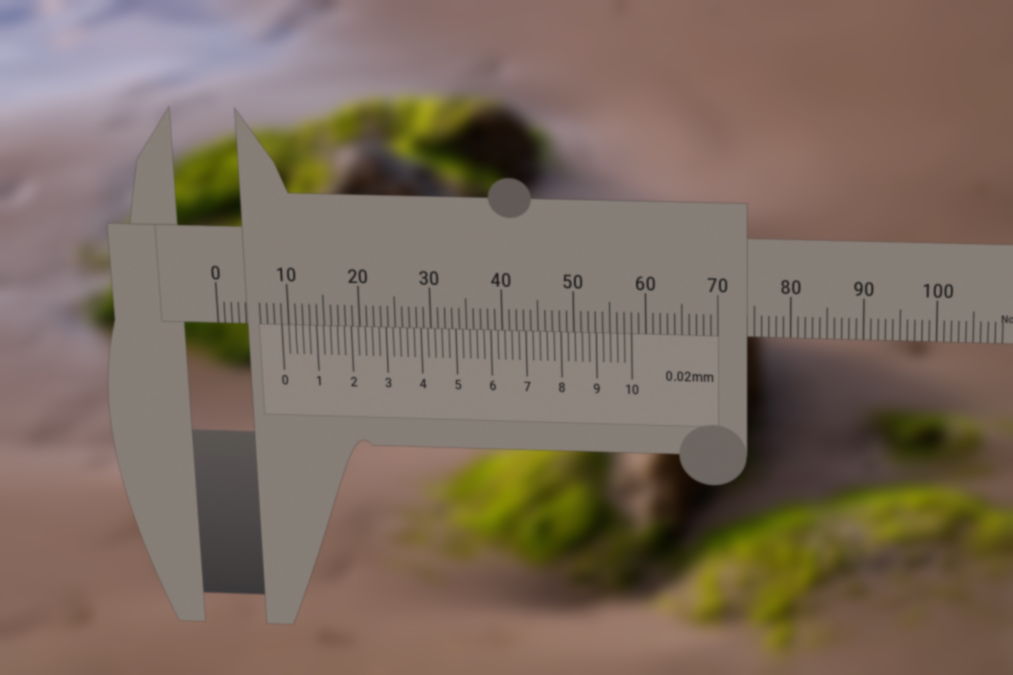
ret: 9.0
